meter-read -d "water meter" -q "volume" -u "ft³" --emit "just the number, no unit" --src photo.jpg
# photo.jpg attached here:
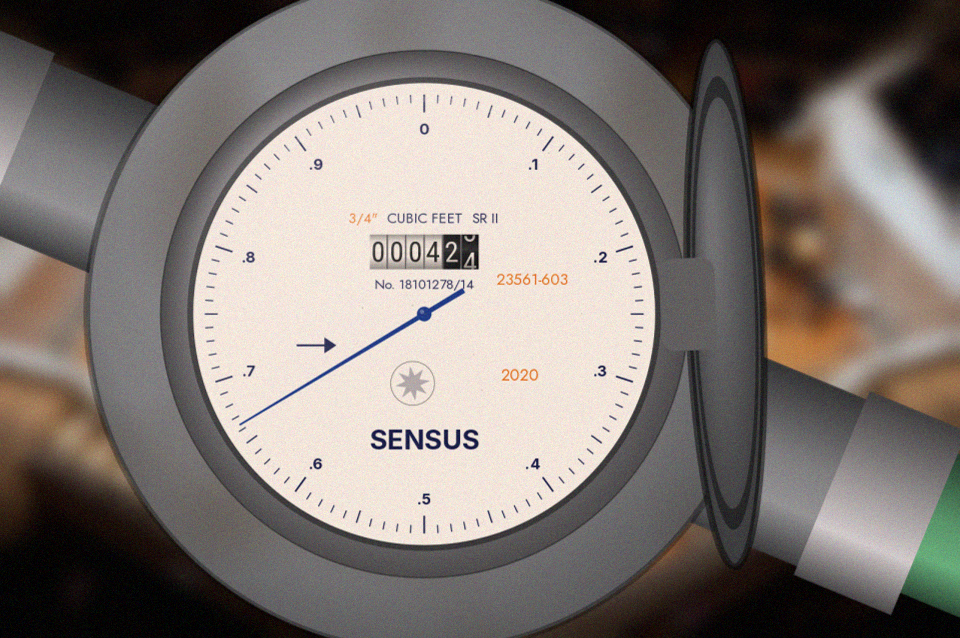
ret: 423.66
